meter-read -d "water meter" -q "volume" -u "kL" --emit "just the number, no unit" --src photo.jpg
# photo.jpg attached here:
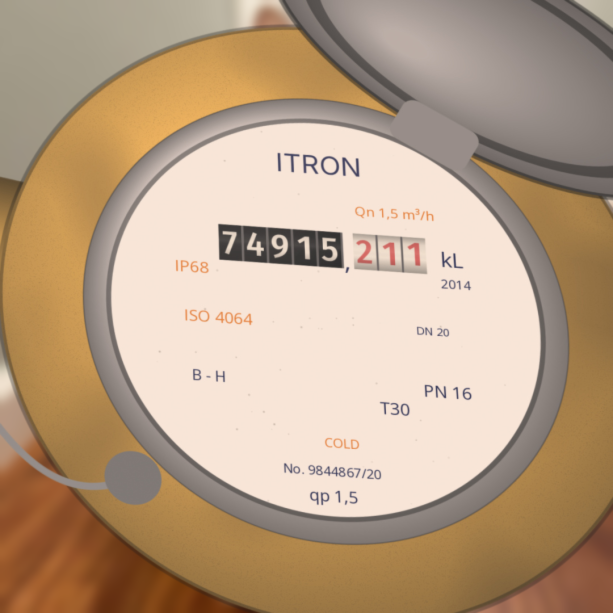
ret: 74915.211
